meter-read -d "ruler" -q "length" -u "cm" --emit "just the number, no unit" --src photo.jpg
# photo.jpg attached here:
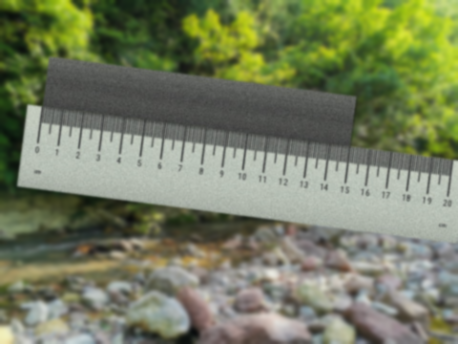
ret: 15
